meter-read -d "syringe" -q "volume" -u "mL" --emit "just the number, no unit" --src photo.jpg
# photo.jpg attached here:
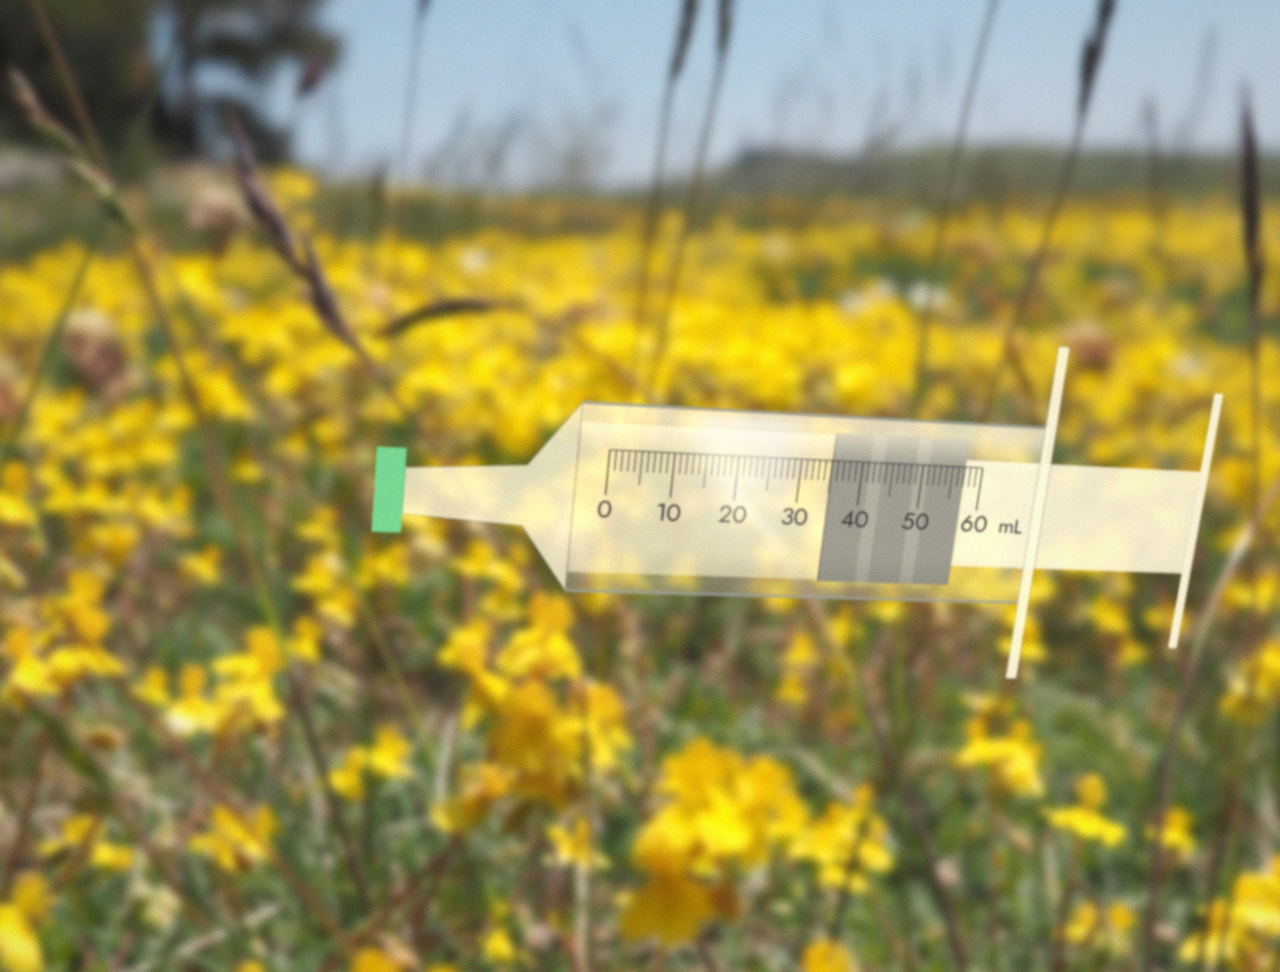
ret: 35
